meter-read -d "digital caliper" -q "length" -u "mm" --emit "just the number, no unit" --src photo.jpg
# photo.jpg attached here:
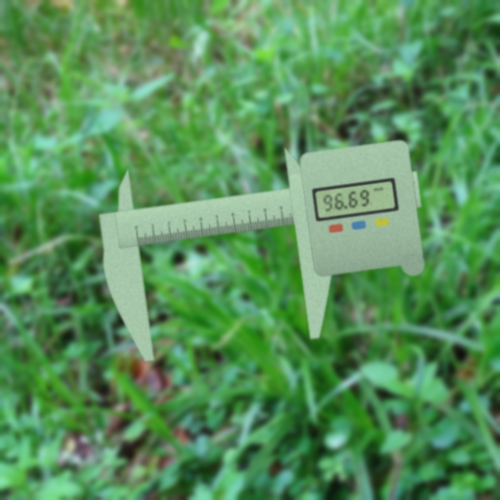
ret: 96.69
